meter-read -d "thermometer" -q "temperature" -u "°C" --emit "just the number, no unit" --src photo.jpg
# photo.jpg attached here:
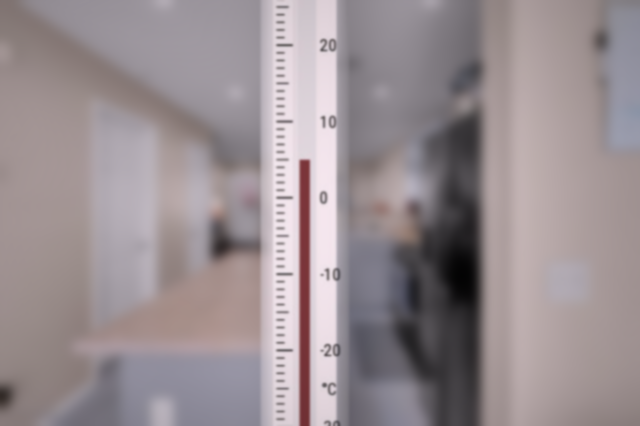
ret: 5
